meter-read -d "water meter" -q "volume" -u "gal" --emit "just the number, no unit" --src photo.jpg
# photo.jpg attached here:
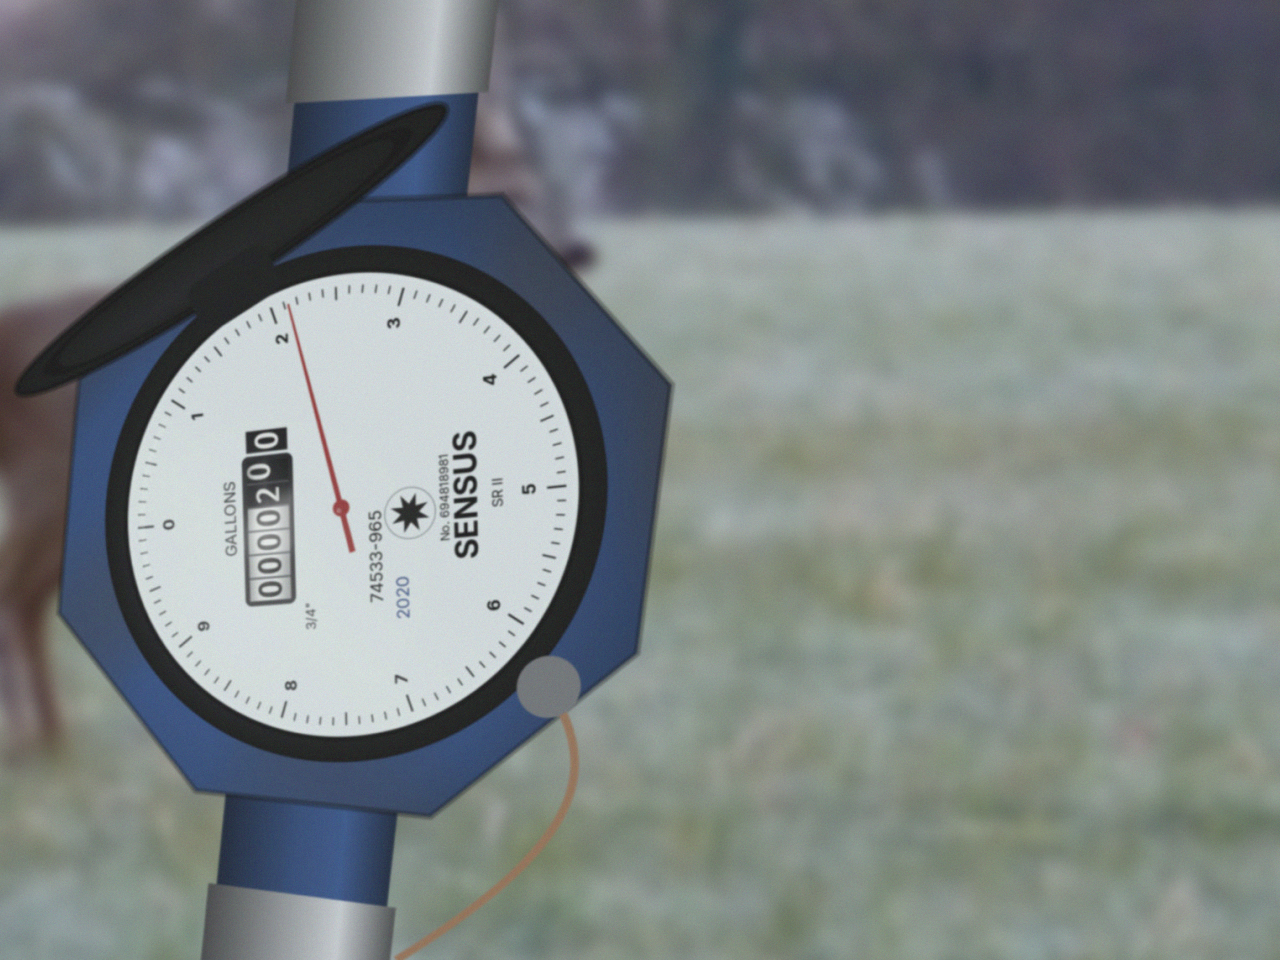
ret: 202.1
